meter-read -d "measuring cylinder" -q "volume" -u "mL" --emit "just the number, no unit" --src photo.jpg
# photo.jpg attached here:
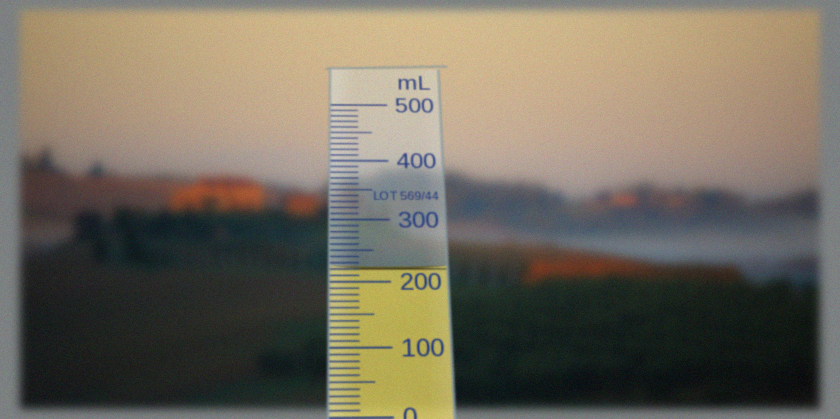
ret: 220
